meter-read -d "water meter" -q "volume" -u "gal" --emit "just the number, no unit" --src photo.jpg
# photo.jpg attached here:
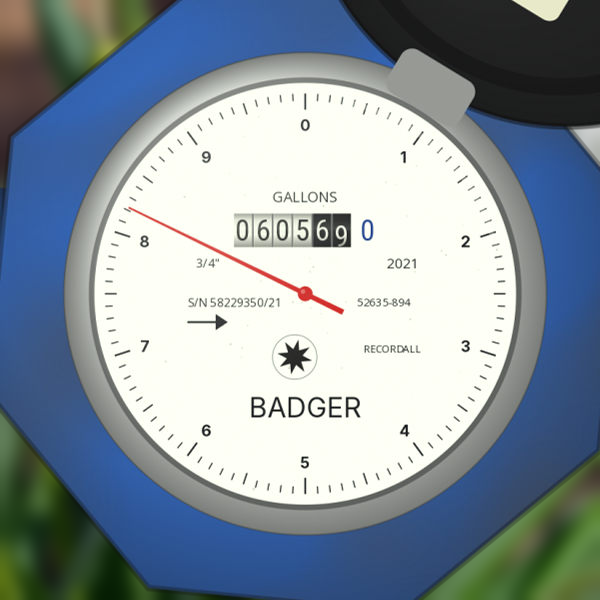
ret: 605688.2
